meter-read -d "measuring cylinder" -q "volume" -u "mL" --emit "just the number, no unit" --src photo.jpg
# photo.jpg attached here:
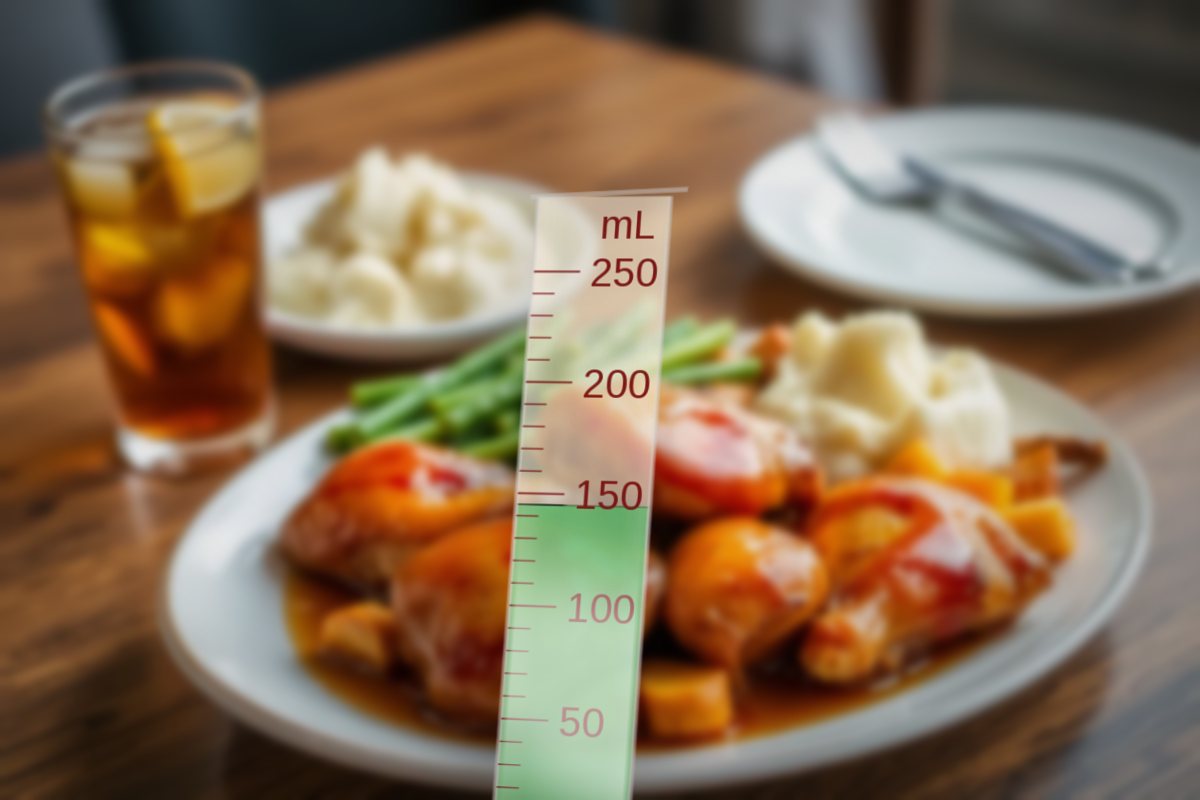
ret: 145
